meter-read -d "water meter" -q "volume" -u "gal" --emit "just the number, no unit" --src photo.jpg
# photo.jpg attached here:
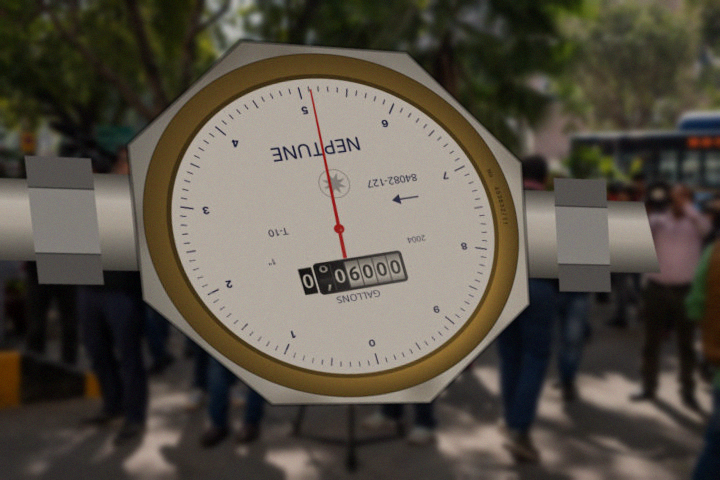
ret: 9075.1
